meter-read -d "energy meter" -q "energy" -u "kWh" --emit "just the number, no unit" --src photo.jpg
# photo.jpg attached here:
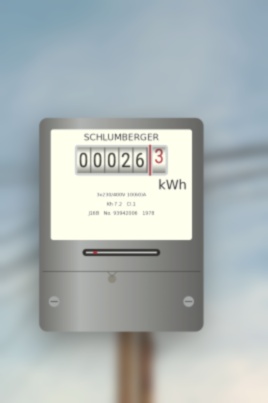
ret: 26.3
